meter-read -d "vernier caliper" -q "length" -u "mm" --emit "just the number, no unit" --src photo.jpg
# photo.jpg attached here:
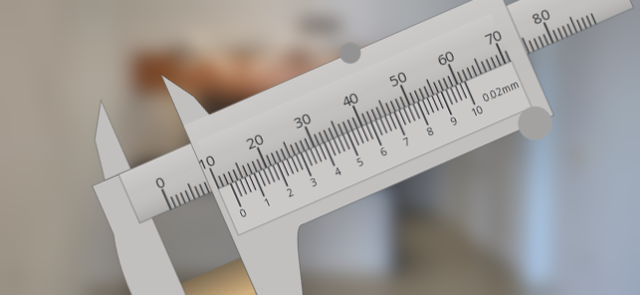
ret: 12.5
